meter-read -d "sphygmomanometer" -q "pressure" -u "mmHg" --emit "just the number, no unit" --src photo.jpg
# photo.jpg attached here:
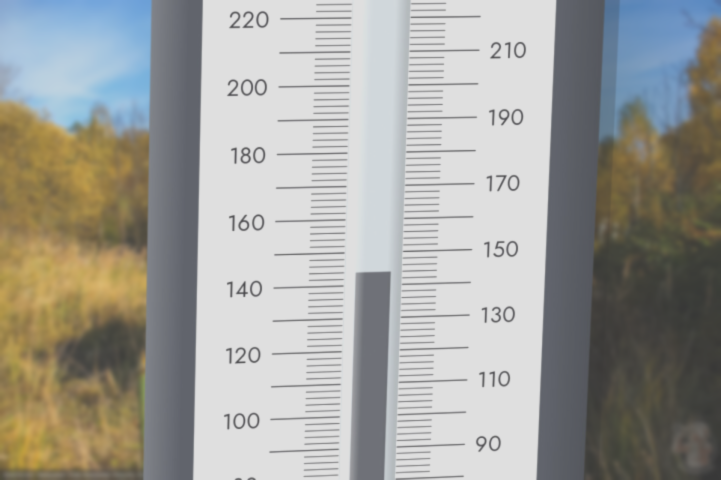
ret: 144
